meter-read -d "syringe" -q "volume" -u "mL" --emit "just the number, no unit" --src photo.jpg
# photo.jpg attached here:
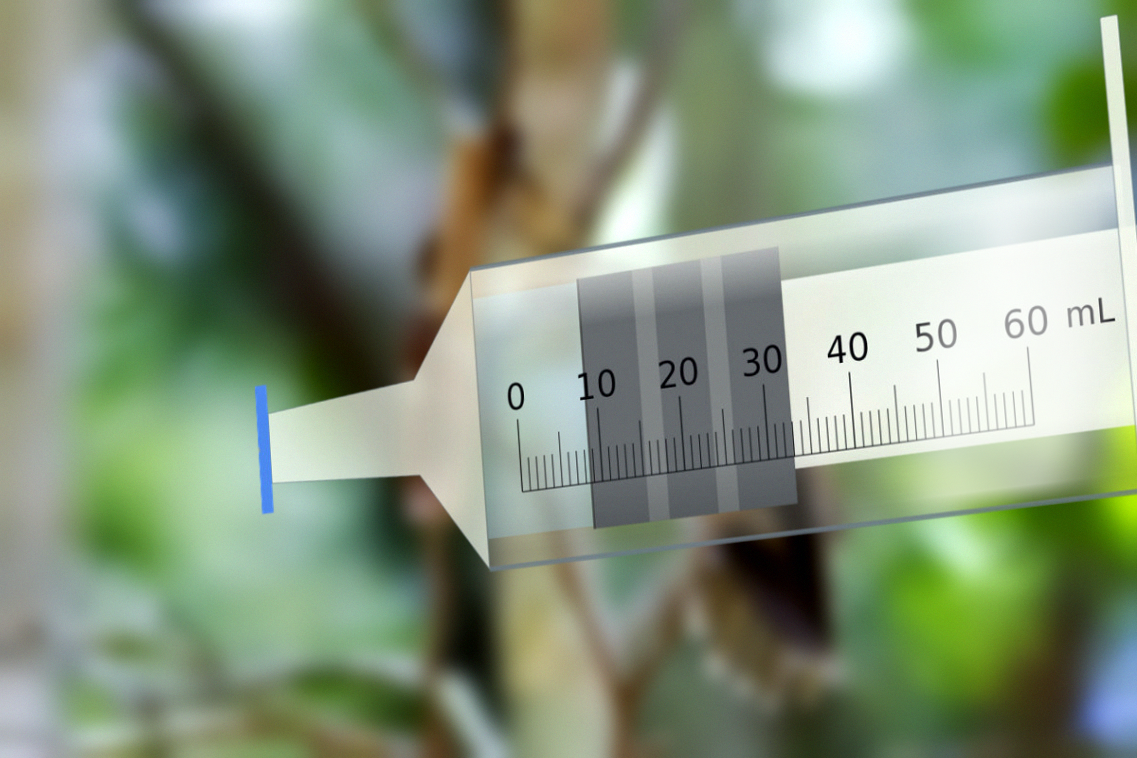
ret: 8.5
